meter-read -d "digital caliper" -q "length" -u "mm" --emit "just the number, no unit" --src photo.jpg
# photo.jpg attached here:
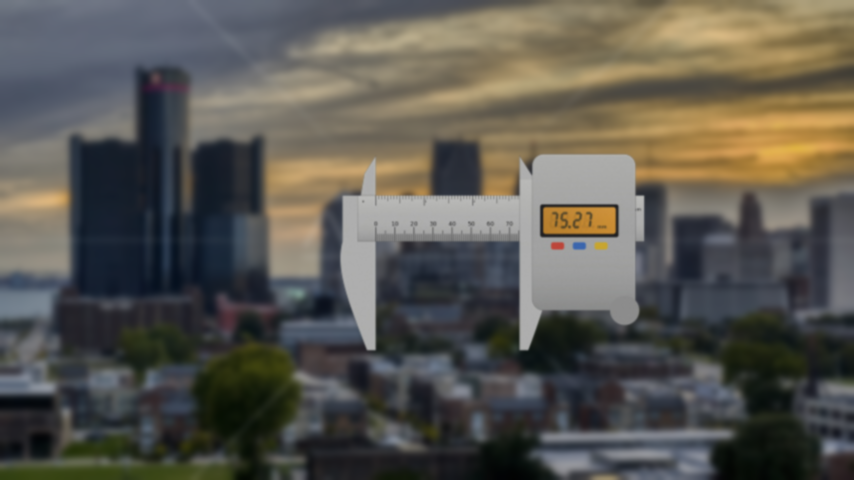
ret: 75.27
